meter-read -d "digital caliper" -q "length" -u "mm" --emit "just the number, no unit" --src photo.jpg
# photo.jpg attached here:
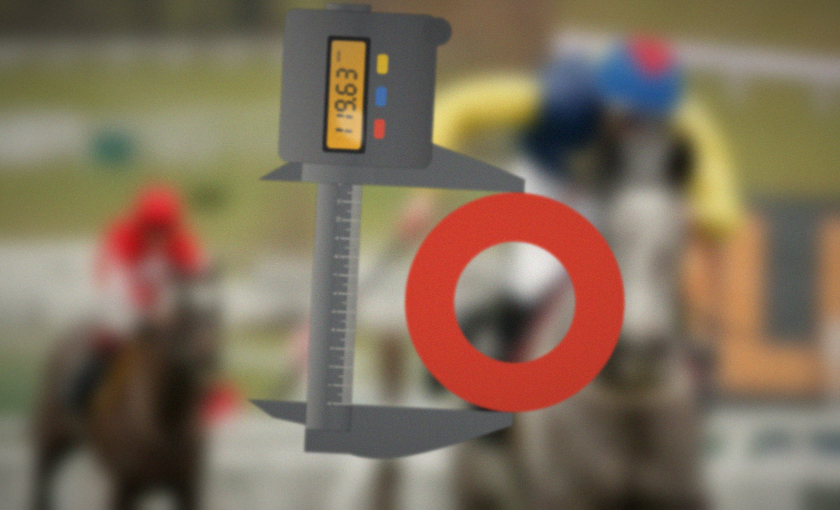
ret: 119.63
